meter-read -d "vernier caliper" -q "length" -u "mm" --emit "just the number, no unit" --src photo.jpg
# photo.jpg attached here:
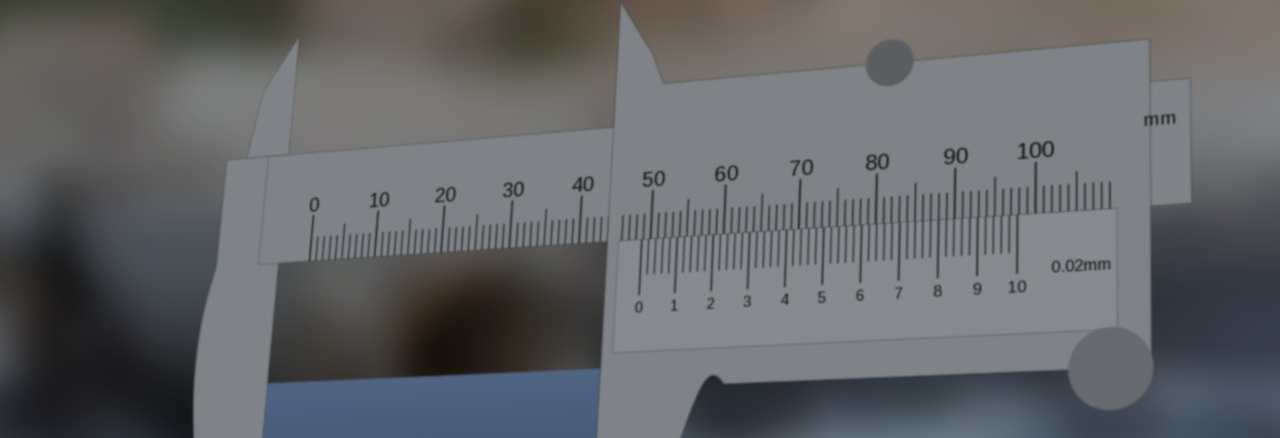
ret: 48.8
